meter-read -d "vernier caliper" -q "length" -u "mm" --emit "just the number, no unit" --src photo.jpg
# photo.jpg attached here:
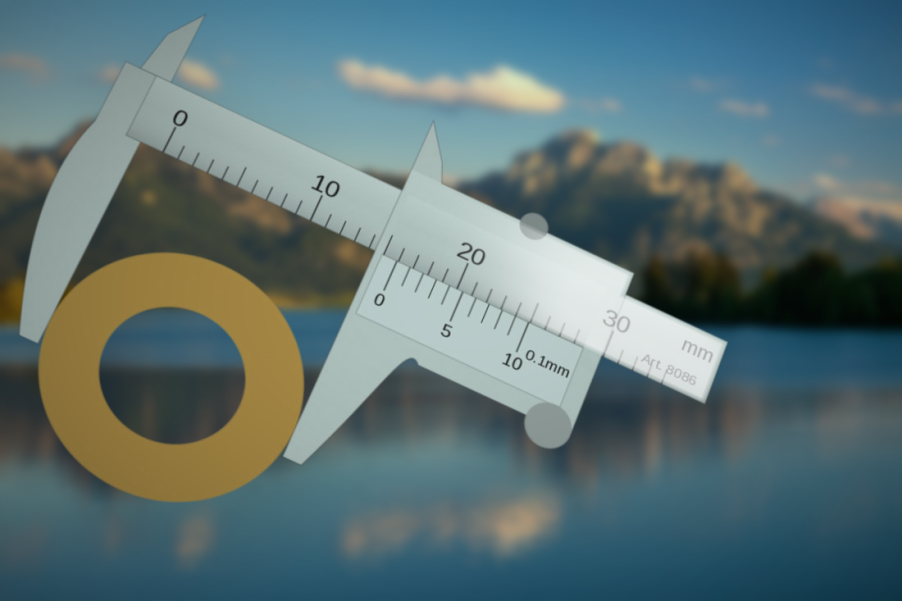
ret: 15.9
